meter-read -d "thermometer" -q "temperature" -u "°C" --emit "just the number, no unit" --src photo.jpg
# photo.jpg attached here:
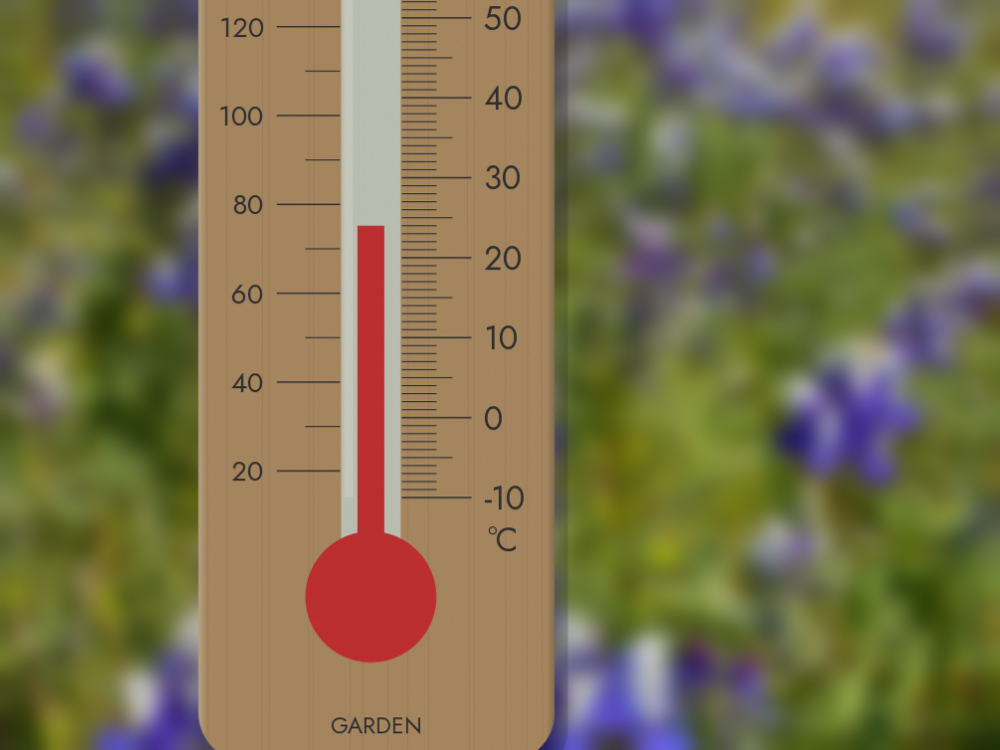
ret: 24
